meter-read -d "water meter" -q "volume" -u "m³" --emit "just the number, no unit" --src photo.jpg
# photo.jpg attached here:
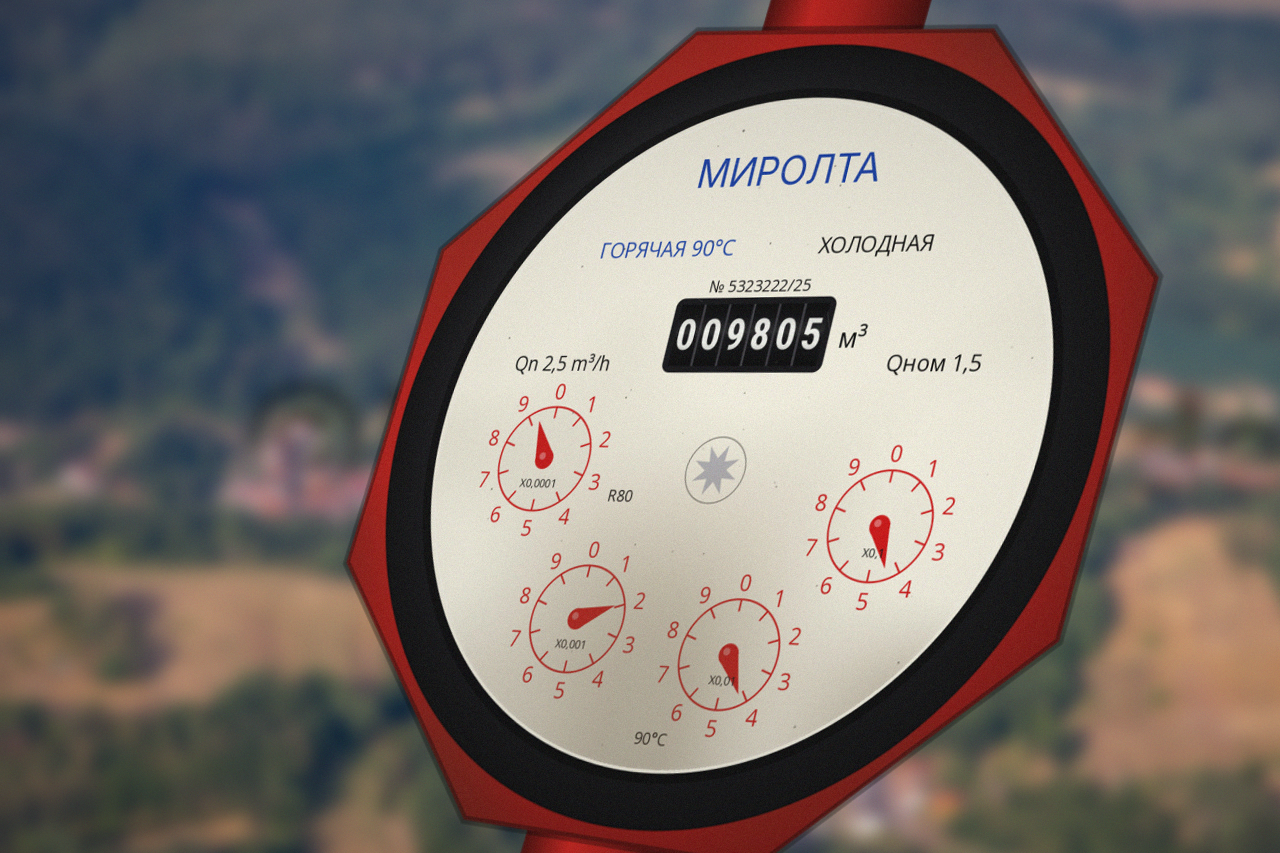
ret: 9805.4419
